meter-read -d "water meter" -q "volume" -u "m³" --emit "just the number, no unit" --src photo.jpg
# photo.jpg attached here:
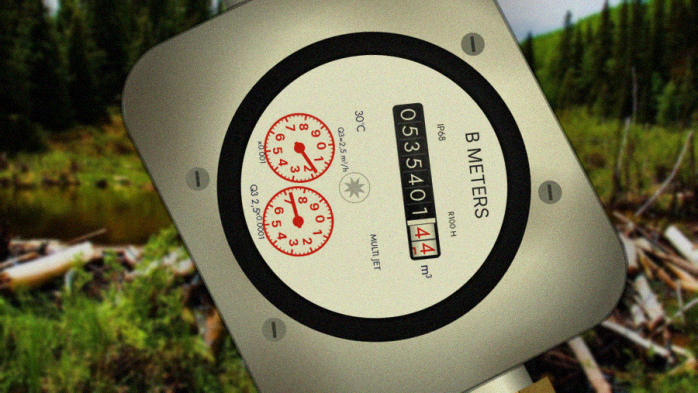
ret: 535401.4417
